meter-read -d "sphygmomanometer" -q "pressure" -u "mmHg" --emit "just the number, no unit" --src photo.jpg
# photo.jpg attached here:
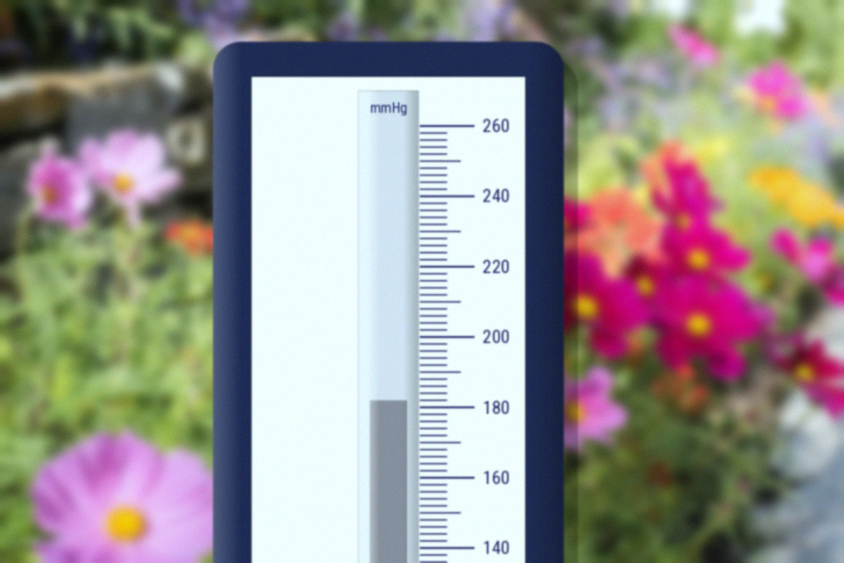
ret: 182
